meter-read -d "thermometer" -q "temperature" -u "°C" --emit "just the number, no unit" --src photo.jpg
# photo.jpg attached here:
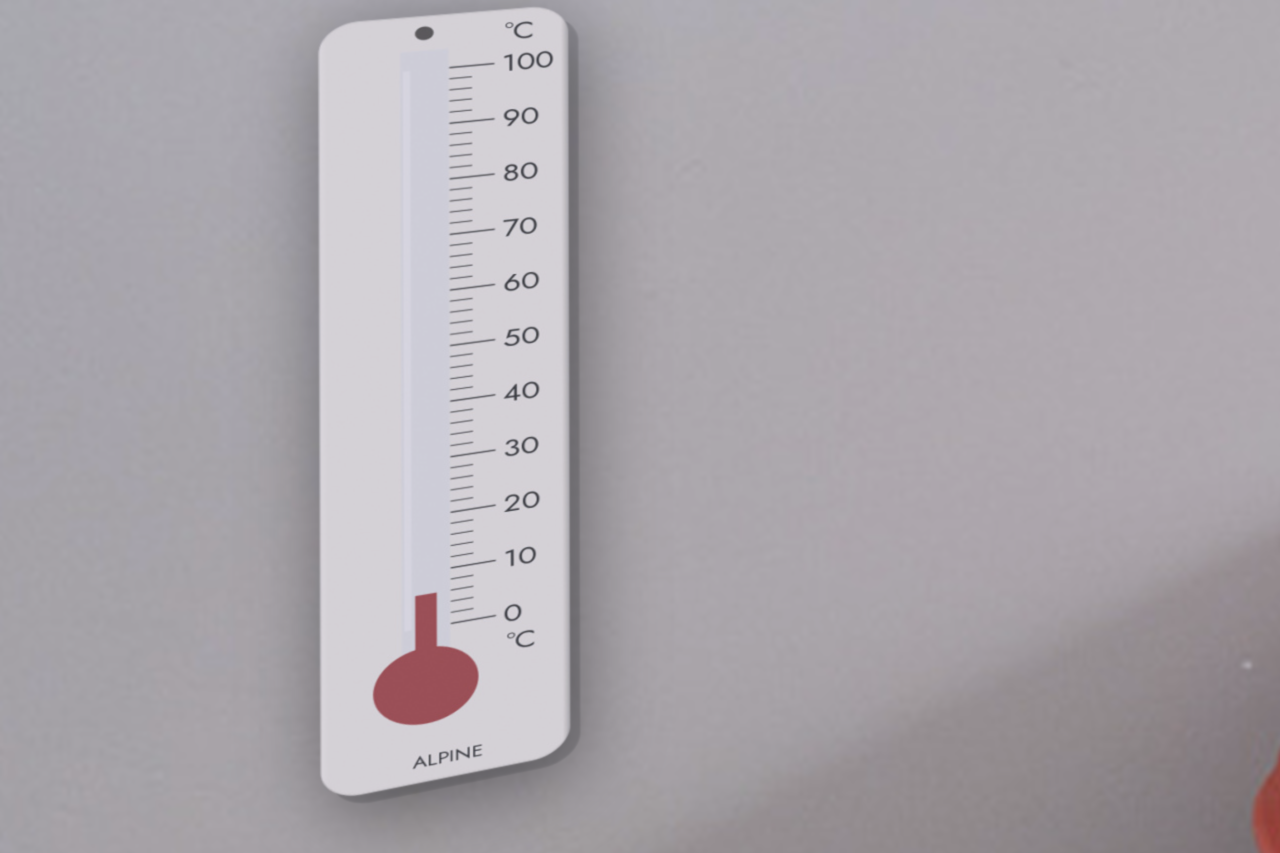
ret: 6
